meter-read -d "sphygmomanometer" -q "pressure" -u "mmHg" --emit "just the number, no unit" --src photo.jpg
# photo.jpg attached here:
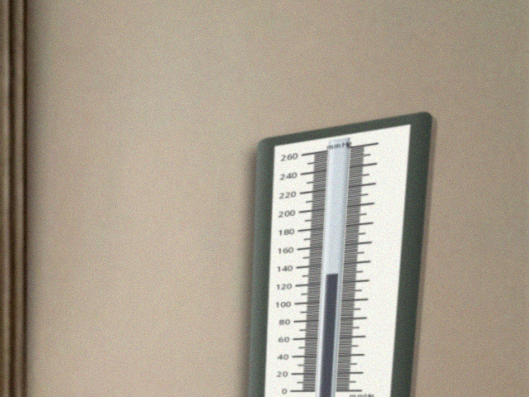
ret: 130
